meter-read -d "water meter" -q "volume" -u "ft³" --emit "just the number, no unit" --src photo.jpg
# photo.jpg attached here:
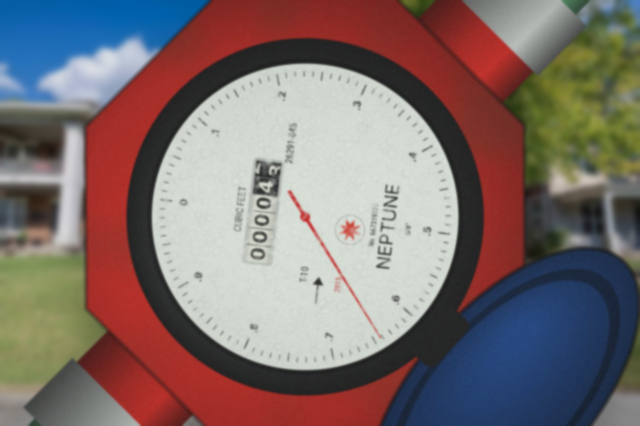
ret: 42.64
